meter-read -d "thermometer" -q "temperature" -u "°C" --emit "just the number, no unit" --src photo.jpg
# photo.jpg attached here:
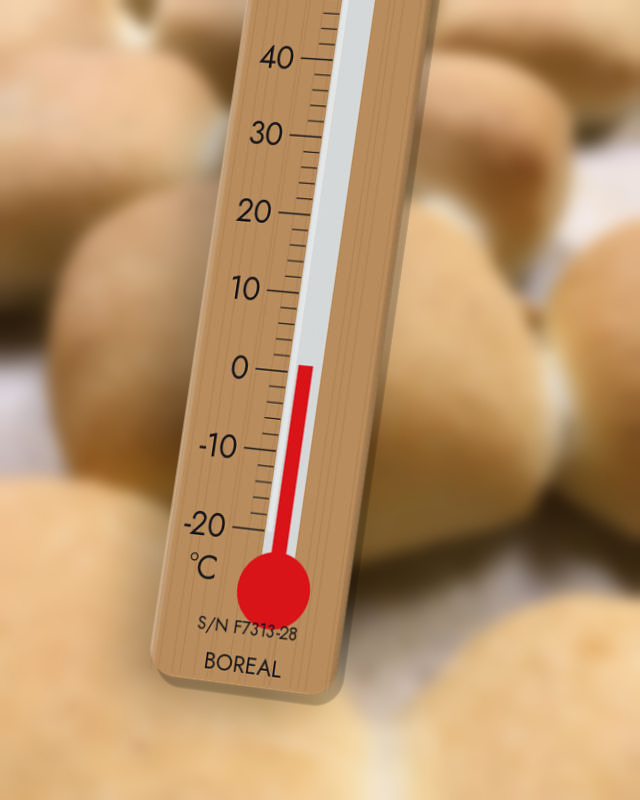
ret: 1
